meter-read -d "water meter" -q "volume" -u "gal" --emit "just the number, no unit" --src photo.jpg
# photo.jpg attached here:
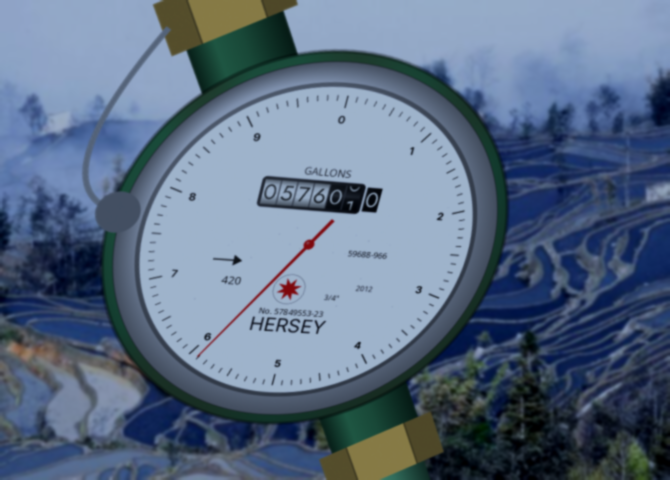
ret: 576005.9
